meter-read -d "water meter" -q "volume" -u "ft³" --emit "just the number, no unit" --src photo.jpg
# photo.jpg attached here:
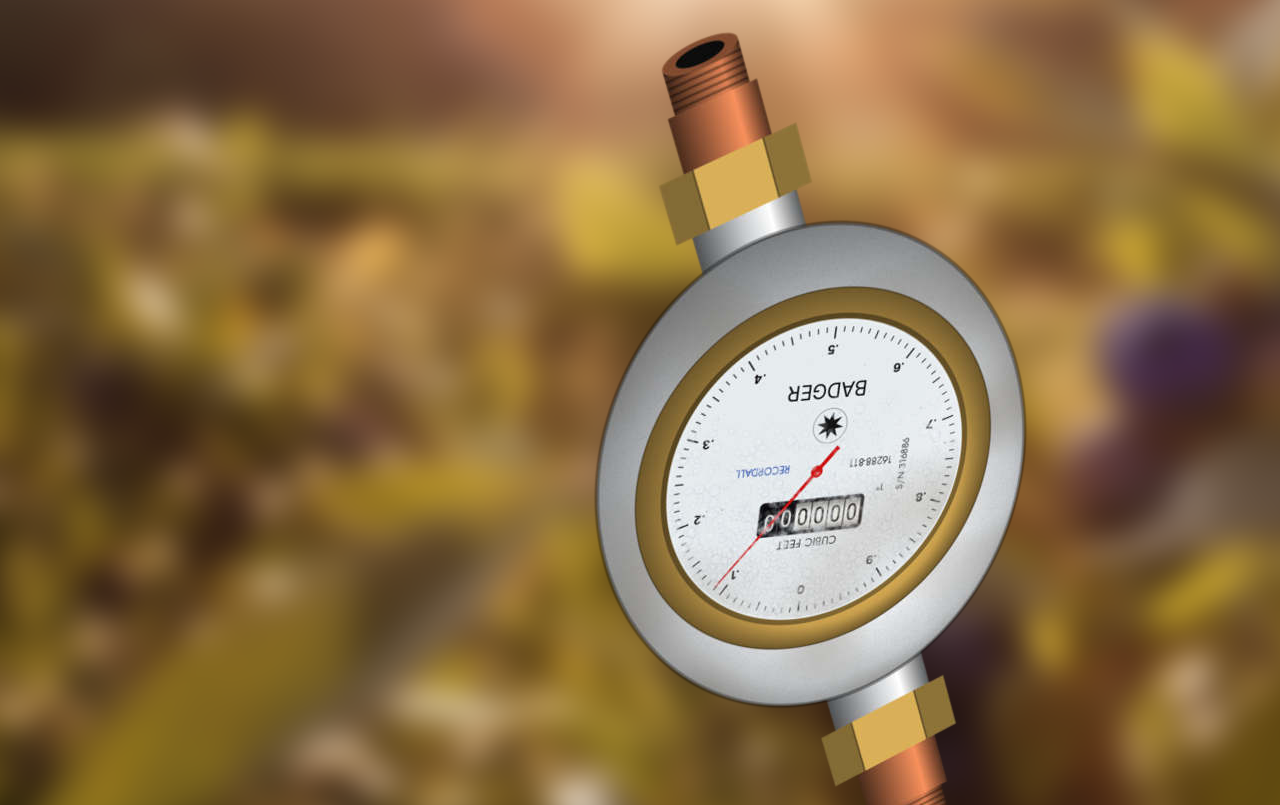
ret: 0.11
